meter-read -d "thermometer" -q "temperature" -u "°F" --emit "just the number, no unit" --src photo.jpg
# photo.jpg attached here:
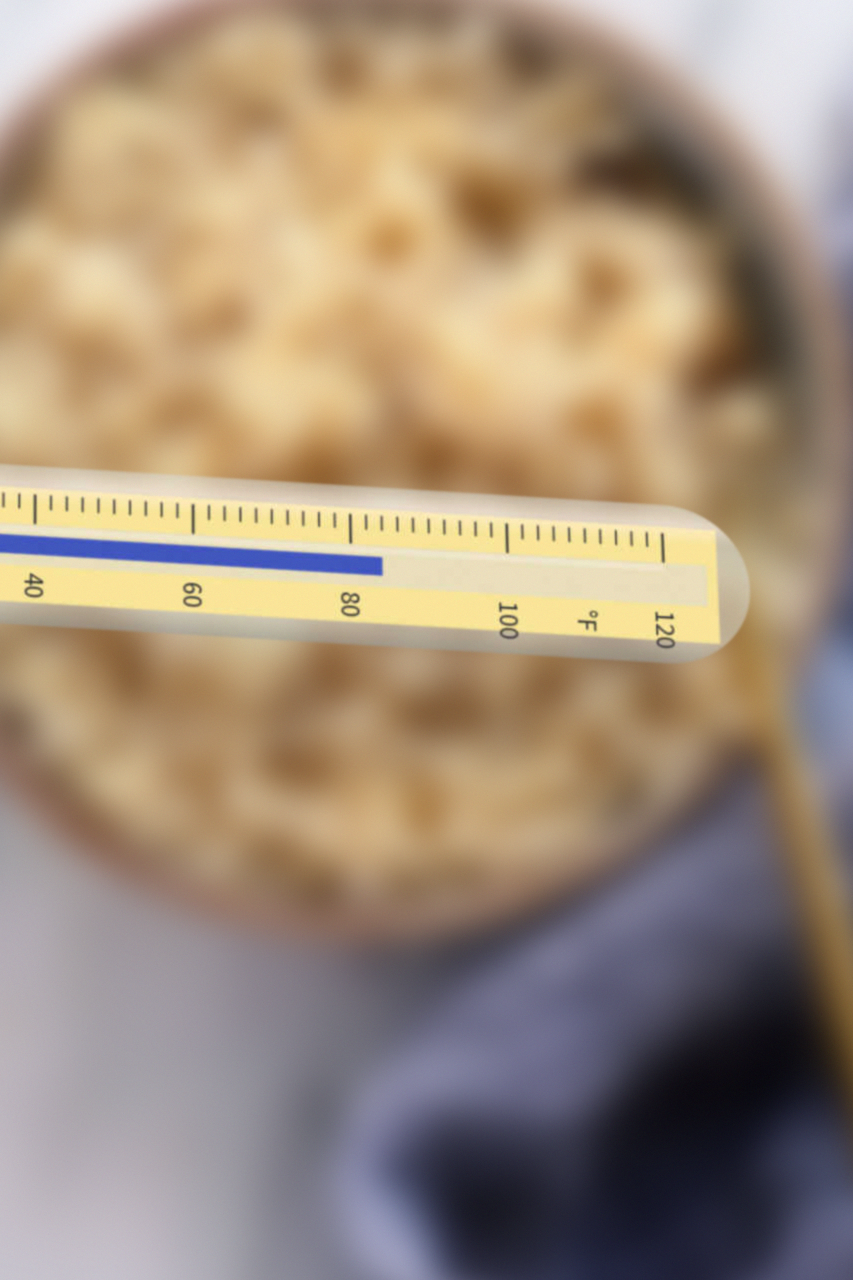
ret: 84
